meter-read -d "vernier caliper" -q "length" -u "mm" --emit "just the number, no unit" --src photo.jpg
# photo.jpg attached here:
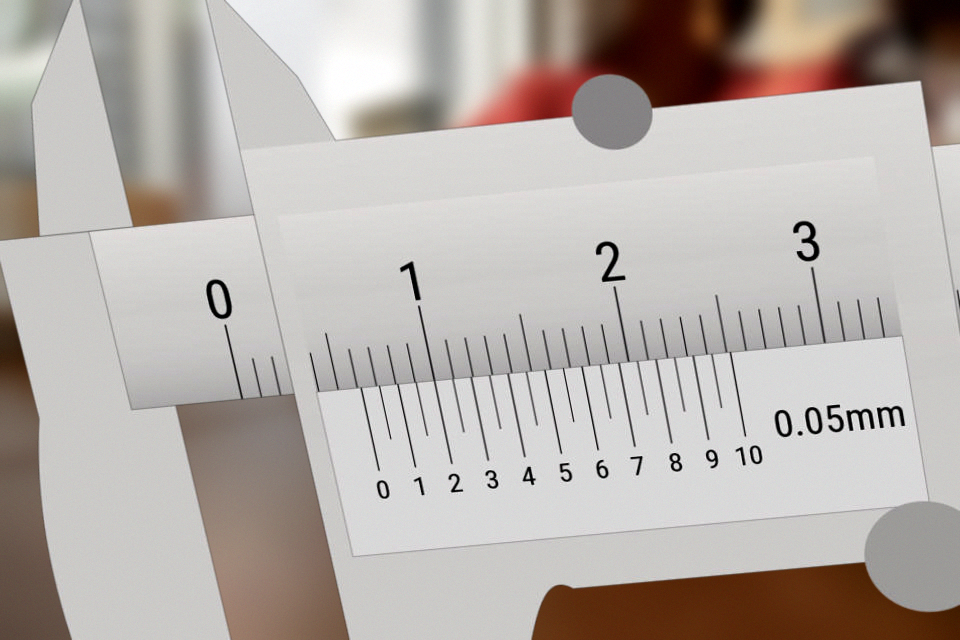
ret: 6.2
